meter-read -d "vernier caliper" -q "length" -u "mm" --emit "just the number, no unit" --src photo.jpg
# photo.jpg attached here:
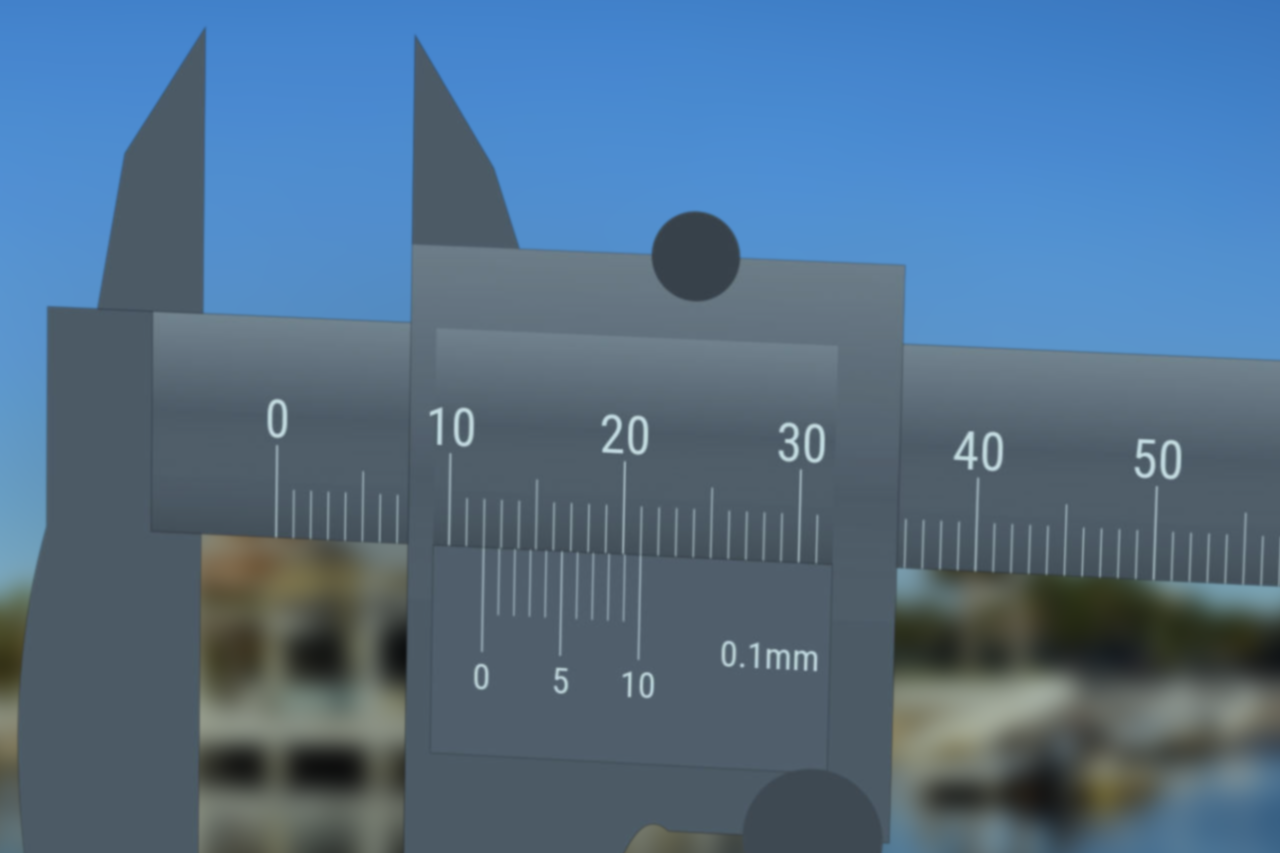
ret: 12.0
